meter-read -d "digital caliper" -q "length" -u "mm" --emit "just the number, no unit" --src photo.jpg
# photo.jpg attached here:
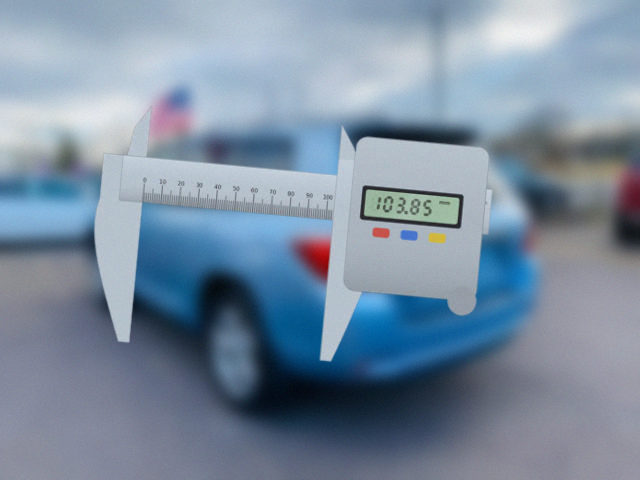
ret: 103.85
